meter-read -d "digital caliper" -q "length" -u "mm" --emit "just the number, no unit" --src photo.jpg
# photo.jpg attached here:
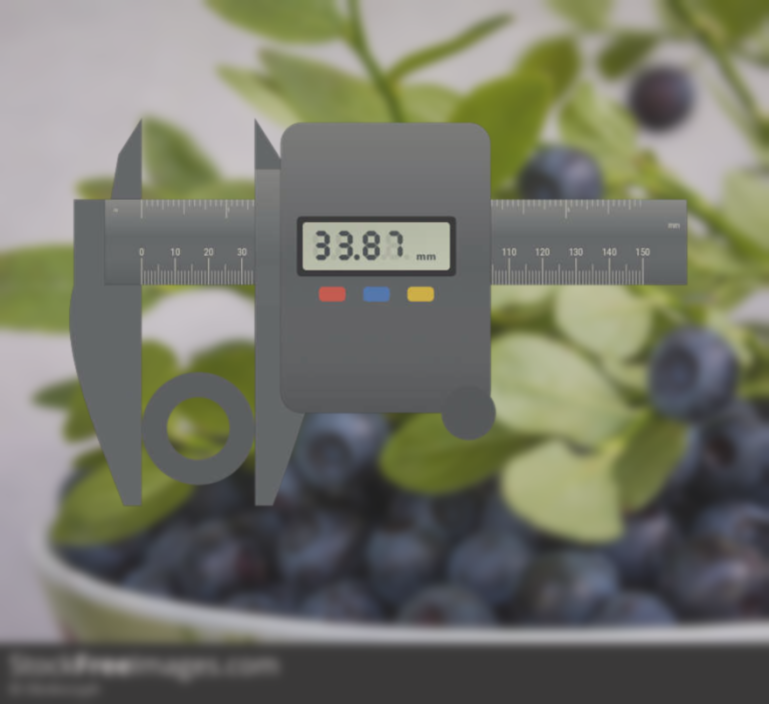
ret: 33.87
